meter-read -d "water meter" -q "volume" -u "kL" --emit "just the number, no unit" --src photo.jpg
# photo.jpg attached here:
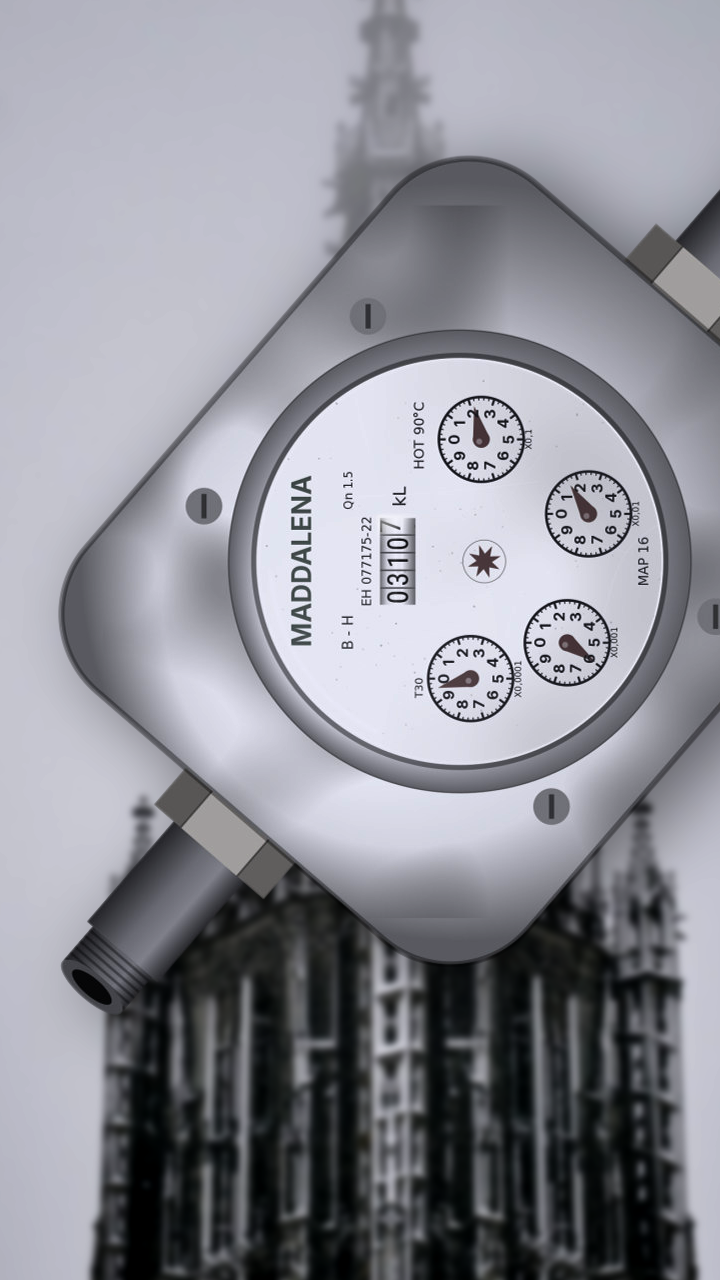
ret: 3107.2159
